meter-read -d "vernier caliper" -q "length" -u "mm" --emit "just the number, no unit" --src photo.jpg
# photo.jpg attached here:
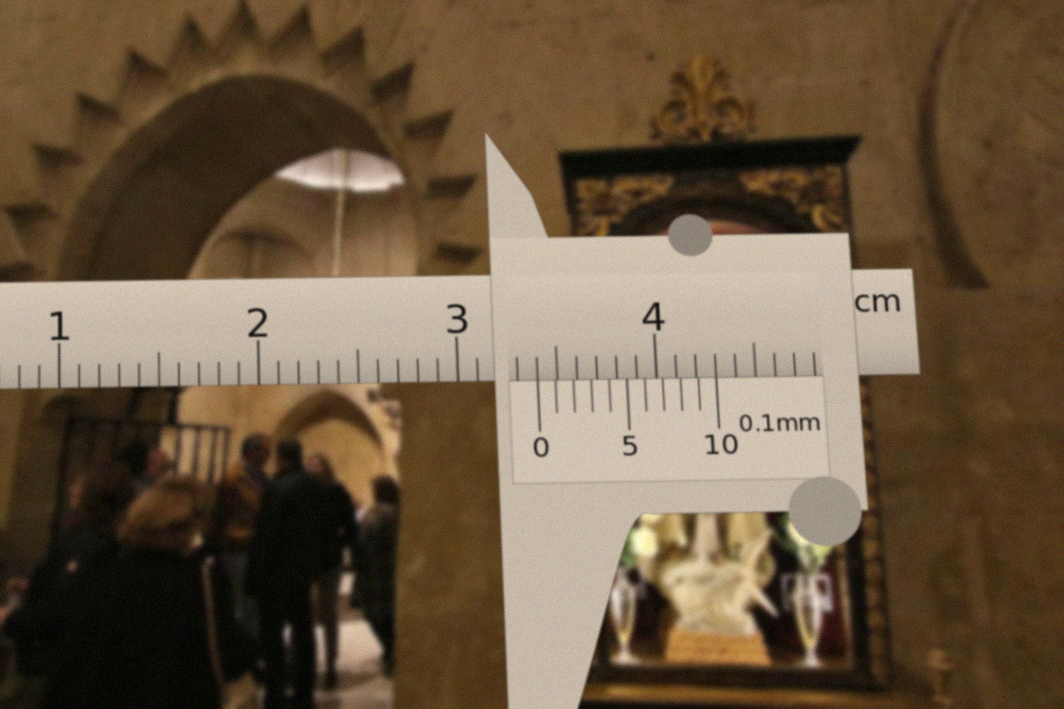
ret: 34.0
